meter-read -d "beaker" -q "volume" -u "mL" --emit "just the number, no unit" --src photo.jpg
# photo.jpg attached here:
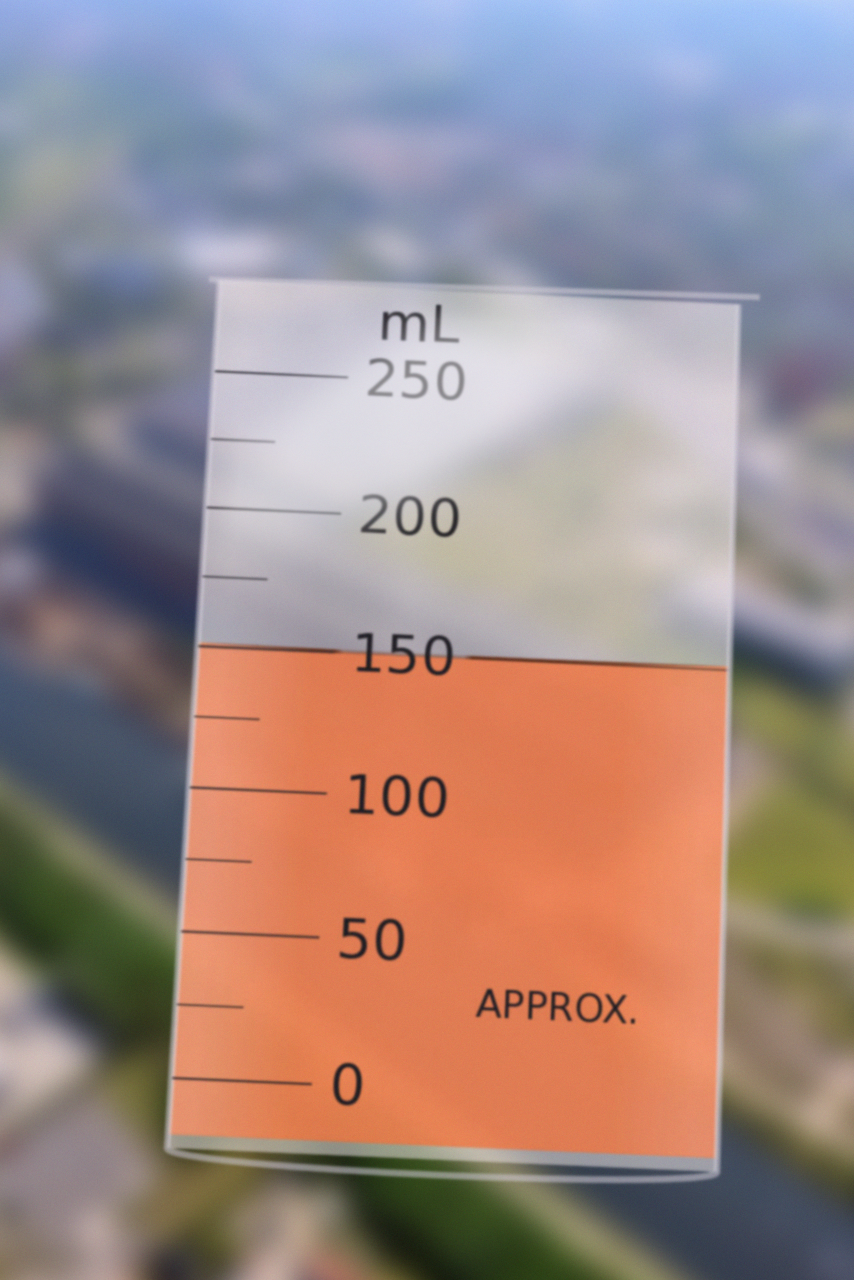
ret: 150
